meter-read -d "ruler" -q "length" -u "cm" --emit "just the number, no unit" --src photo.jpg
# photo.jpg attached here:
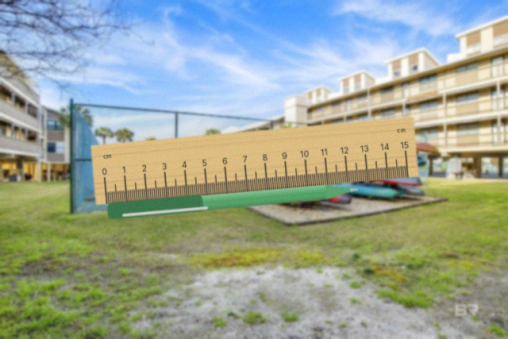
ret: 12.5
